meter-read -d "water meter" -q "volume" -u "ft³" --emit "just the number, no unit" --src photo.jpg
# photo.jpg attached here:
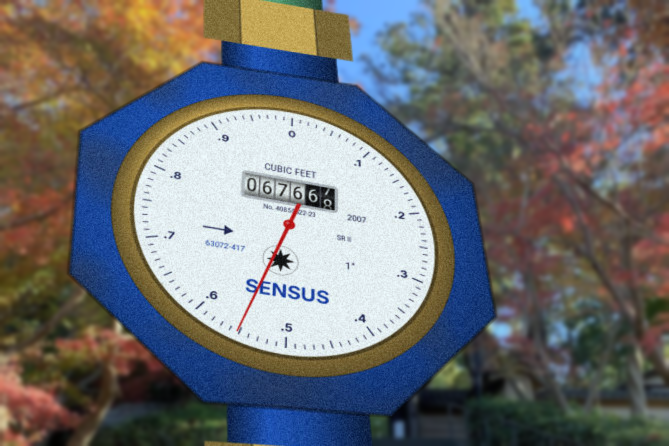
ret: 67667.55
